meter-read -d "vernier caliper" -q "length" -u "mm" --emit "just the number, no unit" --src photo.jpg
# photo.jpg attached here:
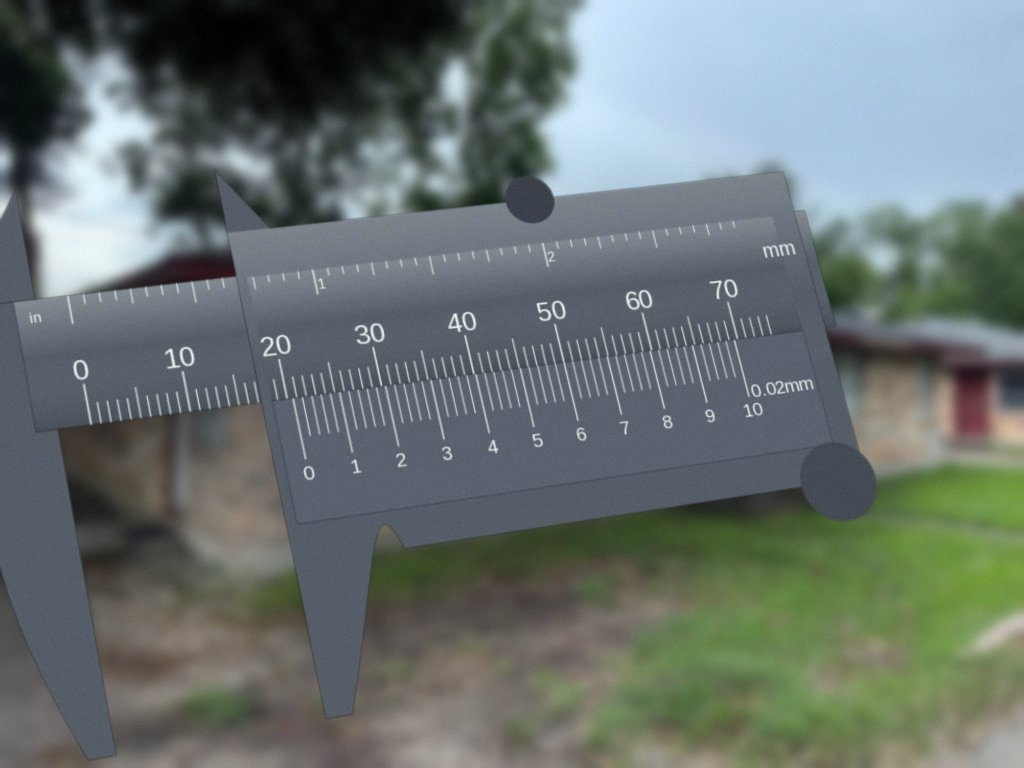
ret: 20.6
